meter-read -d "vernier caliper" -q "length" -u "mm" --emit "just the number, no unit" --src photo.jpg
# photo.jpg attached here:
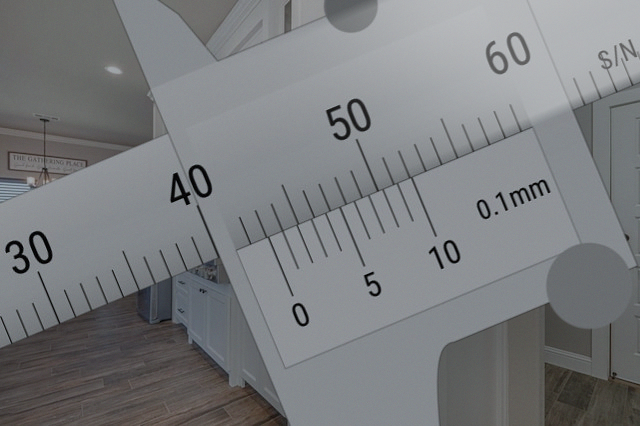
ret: 43.1
